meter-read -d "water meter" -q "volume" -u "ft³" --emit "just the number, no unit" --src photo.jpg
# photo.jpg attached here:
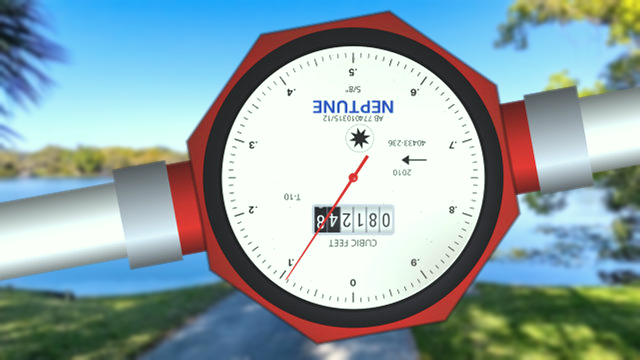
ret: 81248.09
